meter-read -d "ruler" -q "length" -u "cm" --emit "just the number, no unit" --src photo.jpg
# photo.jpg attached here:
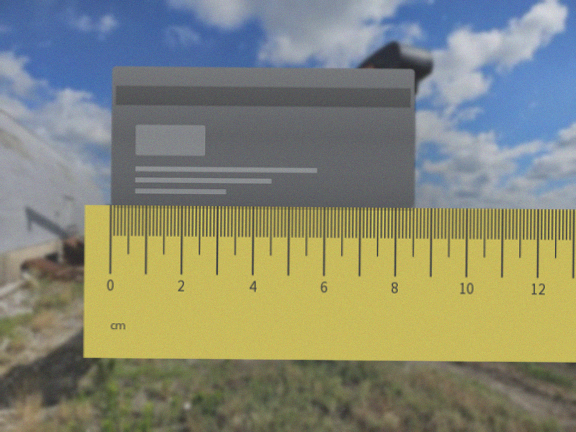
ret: 8.5
